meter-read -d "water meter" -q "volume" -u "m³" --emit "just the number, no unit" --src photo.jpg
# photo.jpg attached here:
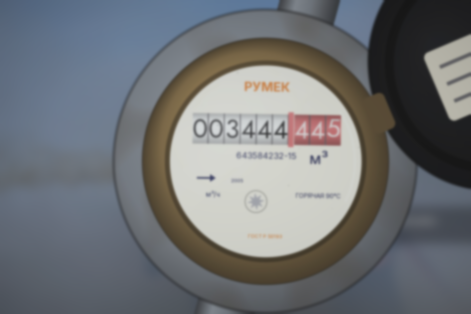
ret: 3444.445
